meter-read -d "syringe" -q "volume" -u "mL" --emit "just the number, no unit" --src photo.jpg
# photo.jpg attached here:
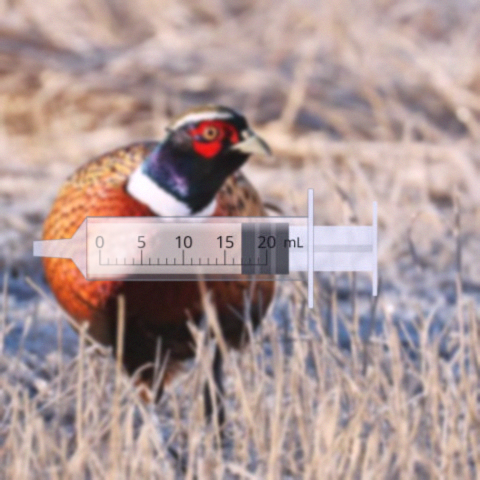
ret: 17
